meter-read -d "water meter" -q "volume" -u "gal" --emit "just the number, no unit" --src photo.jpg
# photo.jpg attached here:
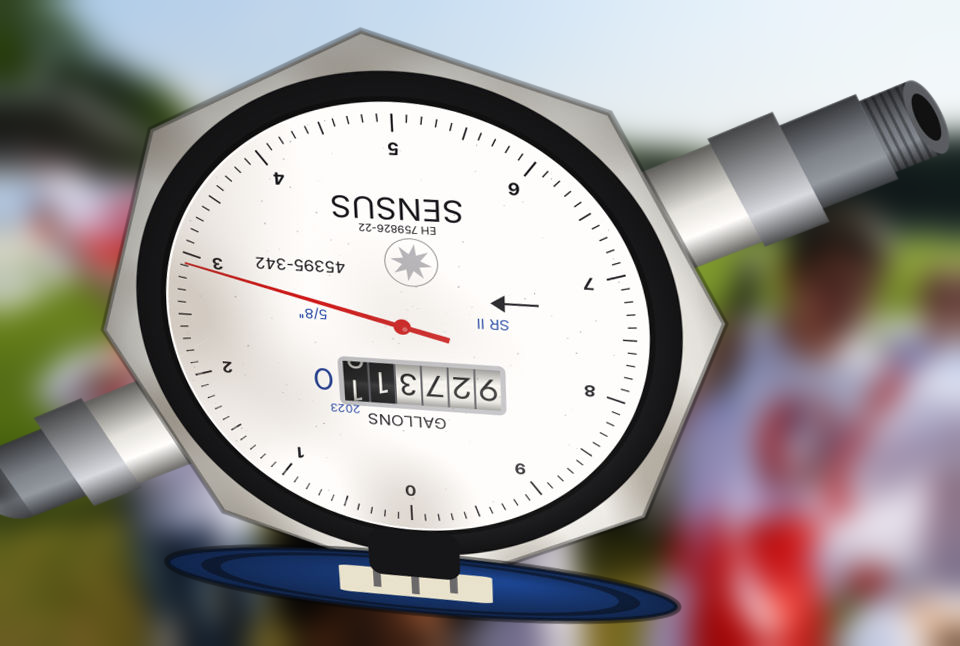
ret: 9273112.9
